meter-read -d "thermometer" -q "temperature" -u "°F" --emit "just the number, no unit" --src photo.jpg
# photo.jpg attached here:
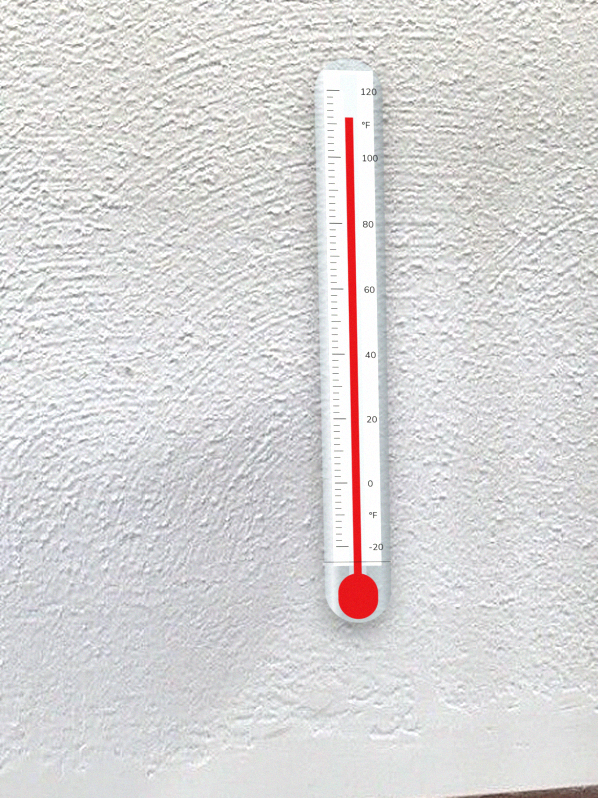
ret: 112
